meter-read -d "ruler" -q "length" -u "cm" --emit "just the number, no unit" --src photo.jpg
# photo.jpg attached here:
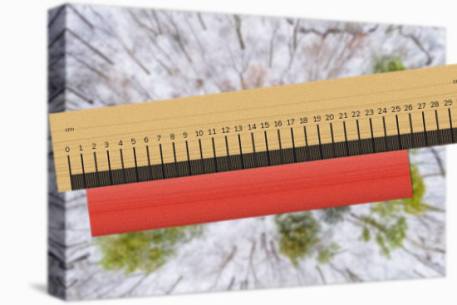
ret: 24.5
